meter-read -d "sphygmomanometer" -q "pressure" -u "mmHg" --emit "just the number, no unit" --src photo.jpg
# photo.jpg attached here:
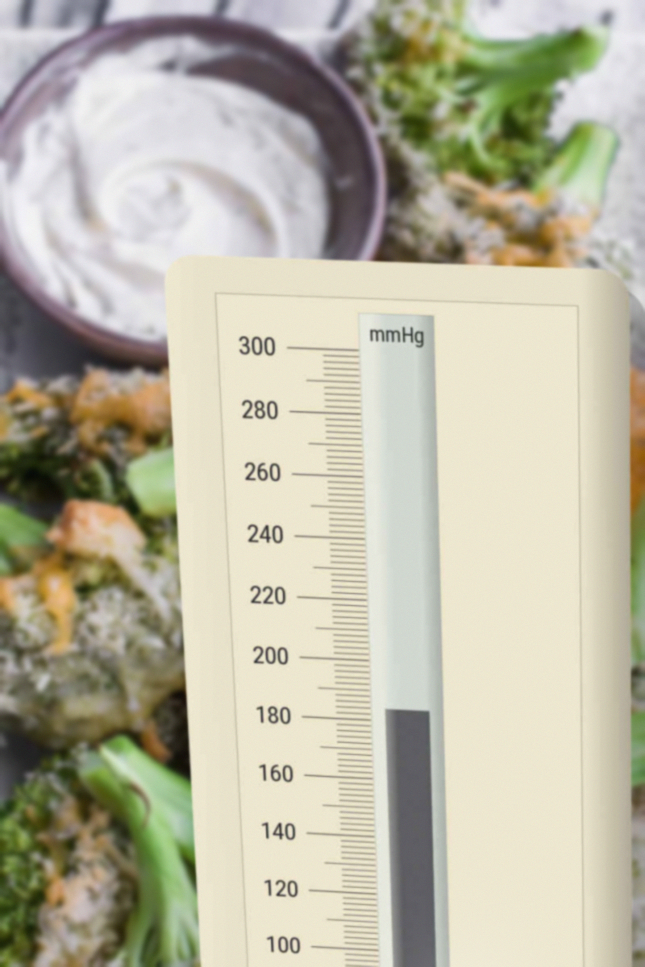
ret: 184
